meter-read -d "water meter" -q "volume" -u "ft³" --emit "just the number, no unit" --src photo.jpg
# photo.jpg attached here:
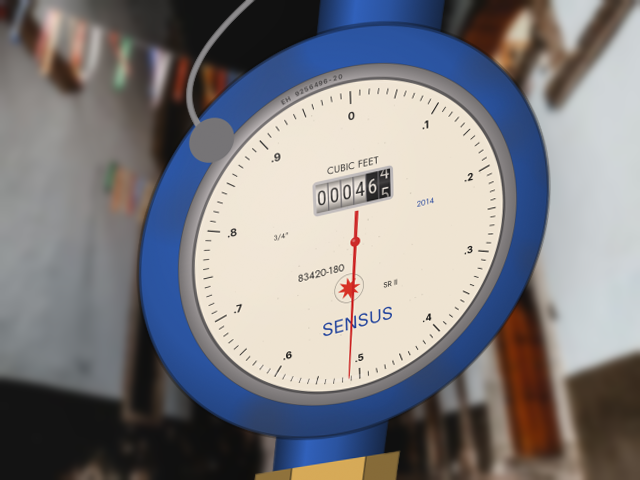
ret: 464.51
